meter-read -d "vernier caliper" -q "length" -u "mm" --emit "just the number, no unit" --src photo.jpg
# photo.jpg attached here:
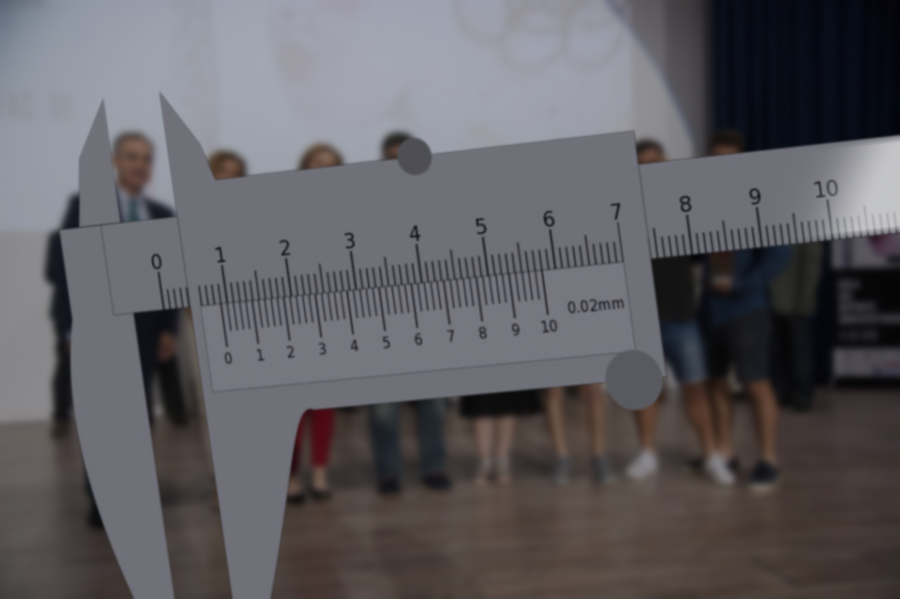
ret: 9.0
